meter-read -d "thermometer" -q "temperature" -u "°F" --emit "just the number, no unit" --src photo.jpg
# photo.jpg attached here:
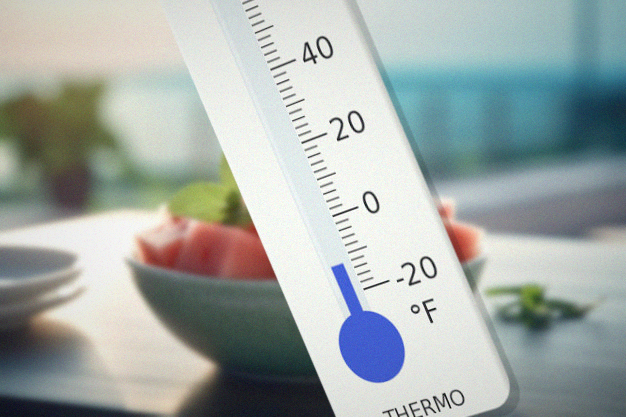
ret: -12
